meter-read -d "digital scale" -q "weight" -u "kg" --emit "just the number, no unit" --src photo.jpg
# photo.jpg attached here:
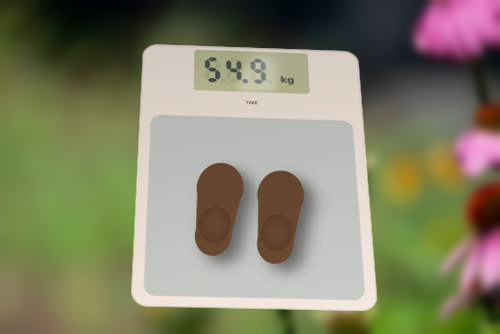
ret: 54.9
